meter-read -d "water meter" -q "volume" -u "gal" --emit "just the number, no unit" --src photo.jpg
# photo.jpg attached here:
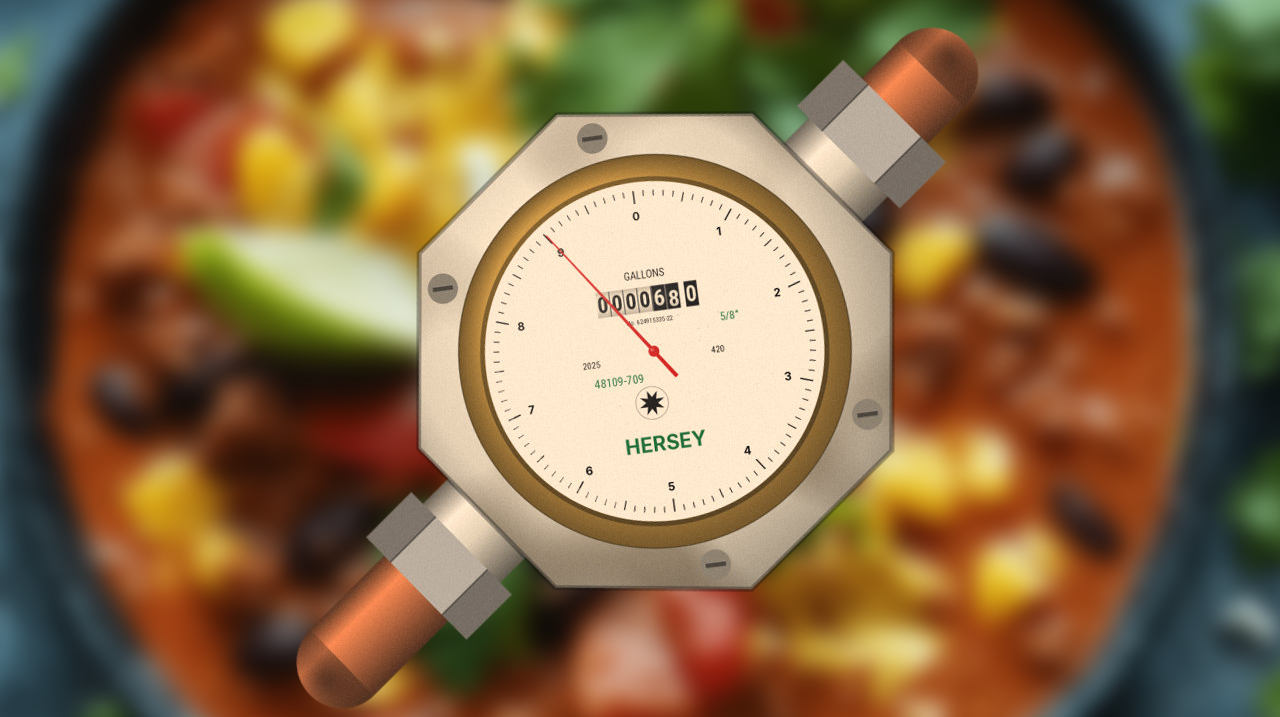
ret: 679.0
